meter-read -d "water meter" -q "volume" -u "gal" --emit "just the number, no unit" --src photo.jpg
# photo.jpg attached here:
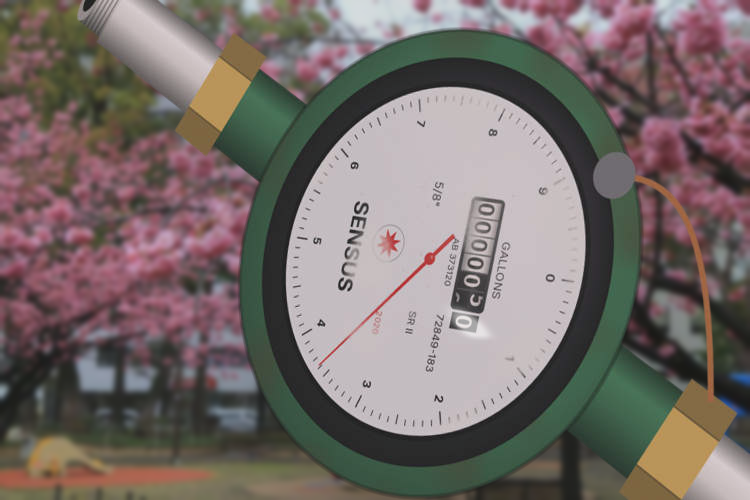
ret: 53.6
